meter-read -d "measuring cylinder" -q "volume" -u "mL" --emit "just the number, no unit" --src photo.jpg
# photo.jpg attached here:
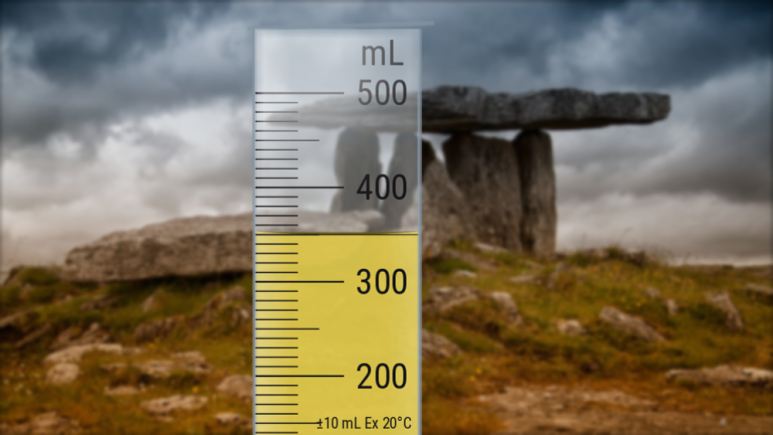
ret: 350
